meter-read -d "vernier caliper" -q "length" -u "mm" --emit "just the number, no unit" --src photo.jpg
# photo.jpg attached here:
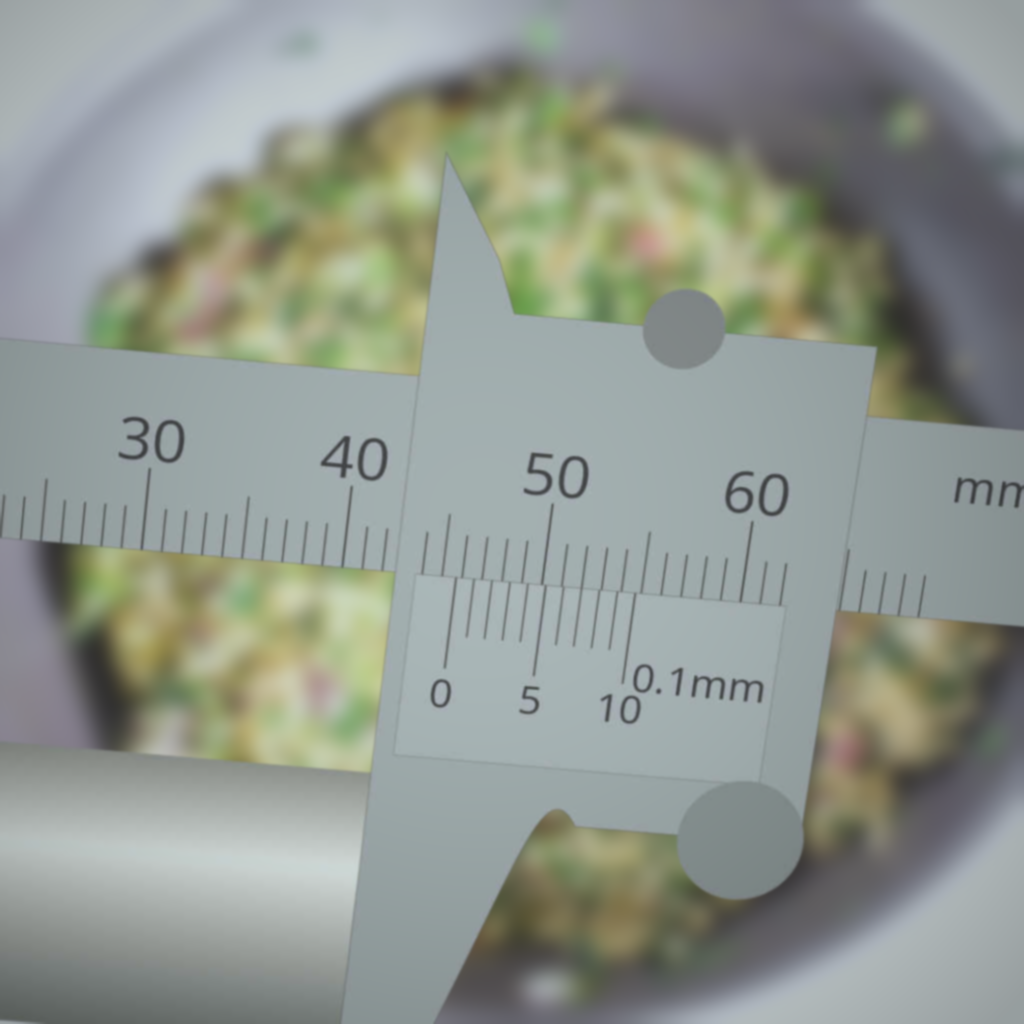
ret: 45.7
